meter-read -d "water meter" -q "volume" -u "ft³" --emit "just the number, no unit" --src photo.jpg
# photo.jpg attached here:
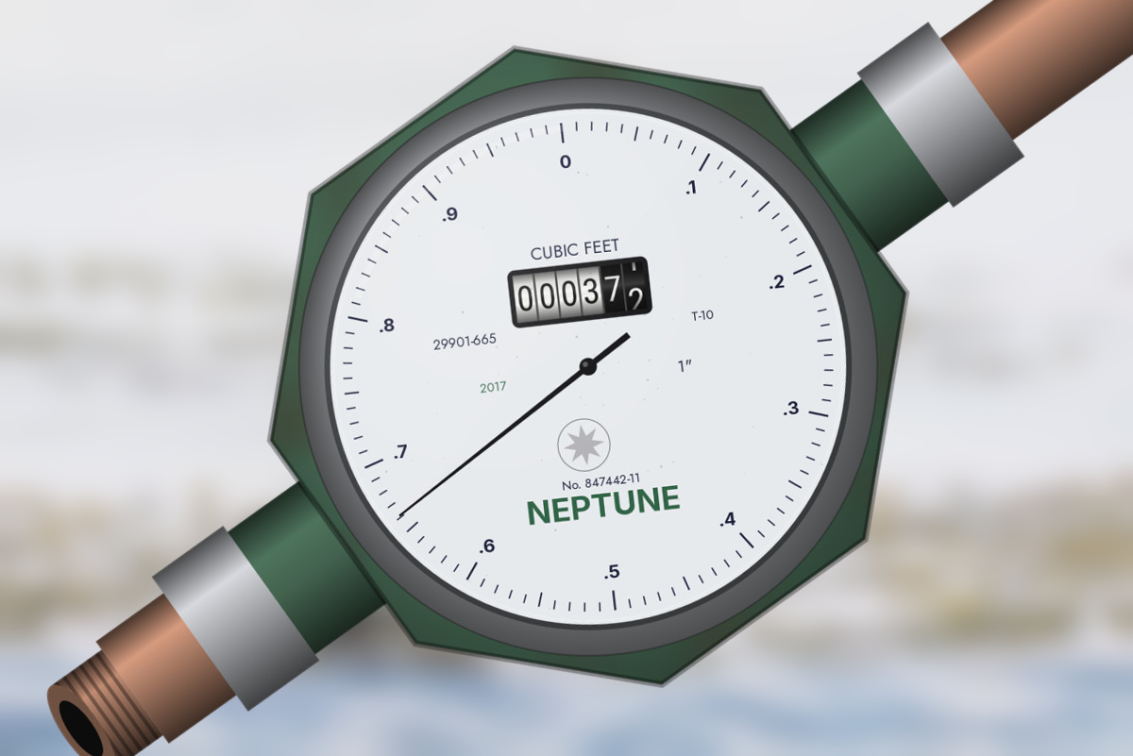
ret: 371.66
